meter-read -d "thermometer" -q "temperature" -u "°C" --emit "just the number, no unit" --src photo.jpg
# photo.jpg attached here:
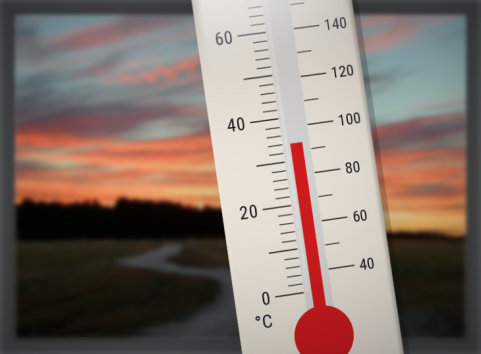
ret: 34
